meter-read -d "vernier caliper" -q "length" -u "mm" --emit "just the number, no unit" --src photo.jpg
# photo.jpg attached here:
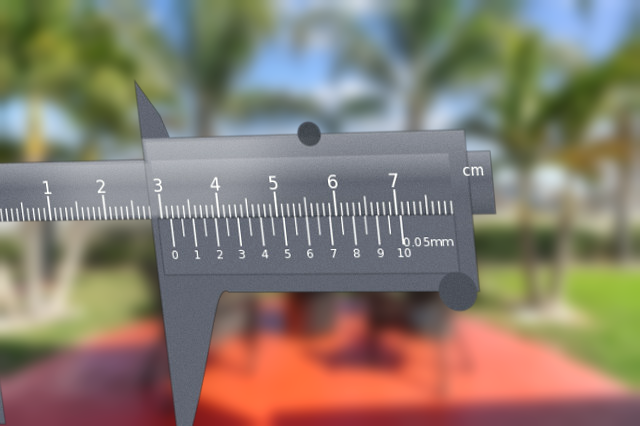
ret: 31.6
